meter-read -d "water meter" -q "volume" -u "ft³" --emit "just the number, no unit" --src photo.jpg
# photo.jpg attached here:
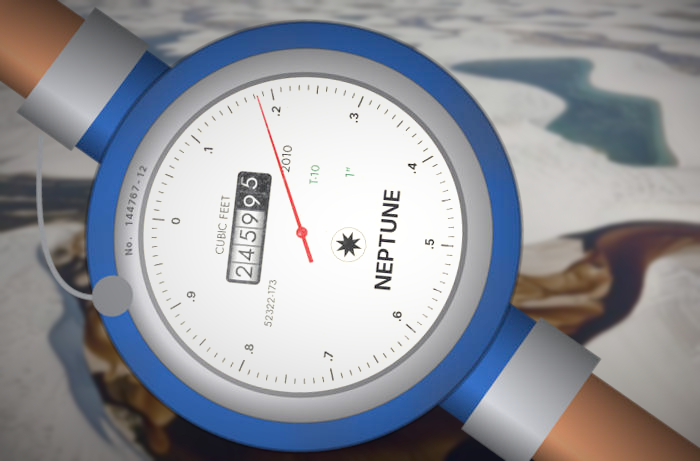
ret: 245995.18
